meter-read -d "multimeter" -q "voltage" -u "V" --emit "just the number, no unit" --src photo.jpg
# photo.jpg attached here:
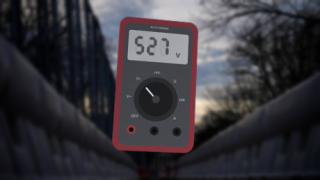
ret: 527
